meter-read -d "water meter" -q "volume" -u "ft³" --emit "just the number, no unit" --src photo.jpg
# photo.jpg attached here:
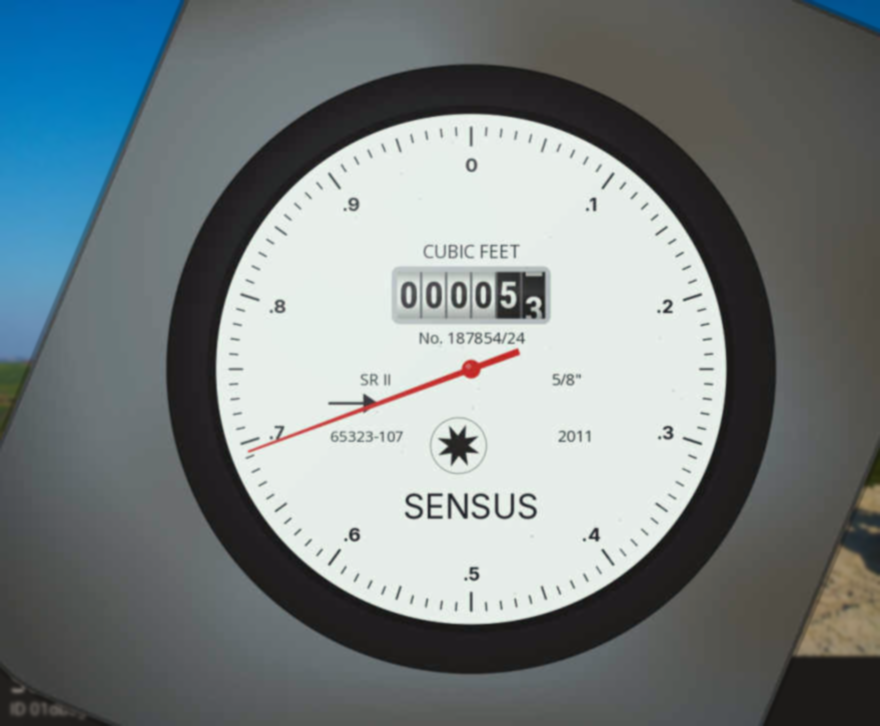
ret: 52.69
